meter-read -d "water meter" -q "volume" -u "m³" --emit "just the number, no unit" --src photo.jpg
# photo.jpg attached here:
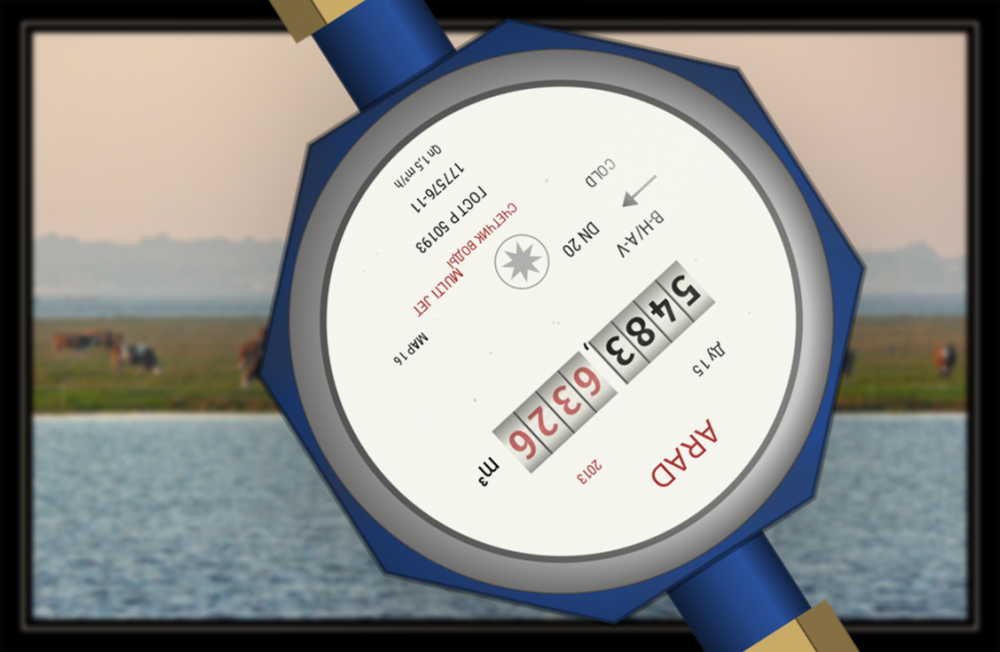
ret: 5483.6326
